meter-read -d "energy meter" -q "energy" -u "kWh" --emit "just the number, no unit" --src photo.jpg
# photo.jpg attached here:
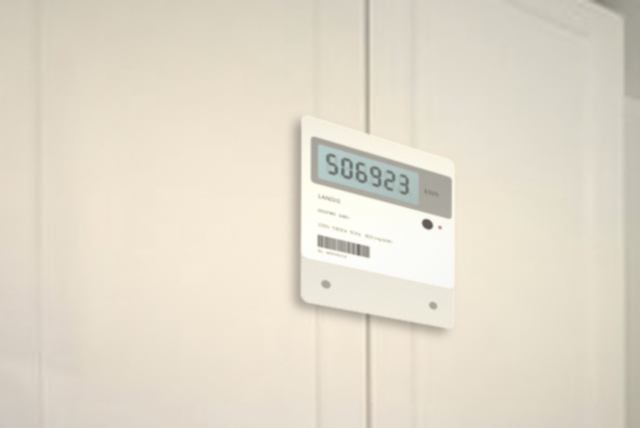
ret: 506923
